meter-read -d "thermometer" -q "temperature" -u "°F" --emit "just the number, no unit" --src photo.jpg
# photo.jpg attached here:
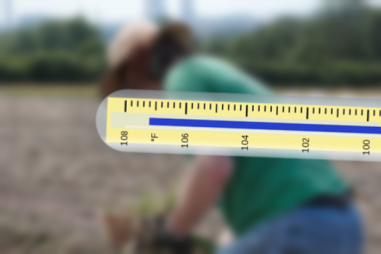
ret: 107.2
